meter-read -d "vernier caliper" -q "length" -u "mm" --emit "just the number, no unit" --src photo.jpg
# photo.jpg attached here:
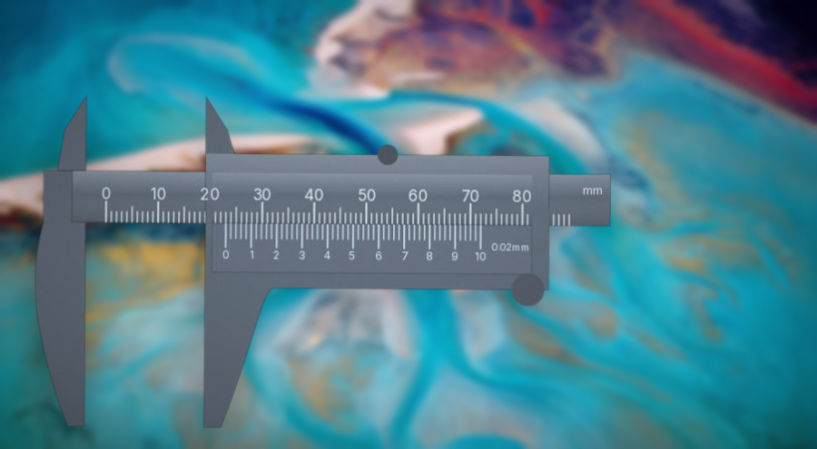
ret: 23.0
